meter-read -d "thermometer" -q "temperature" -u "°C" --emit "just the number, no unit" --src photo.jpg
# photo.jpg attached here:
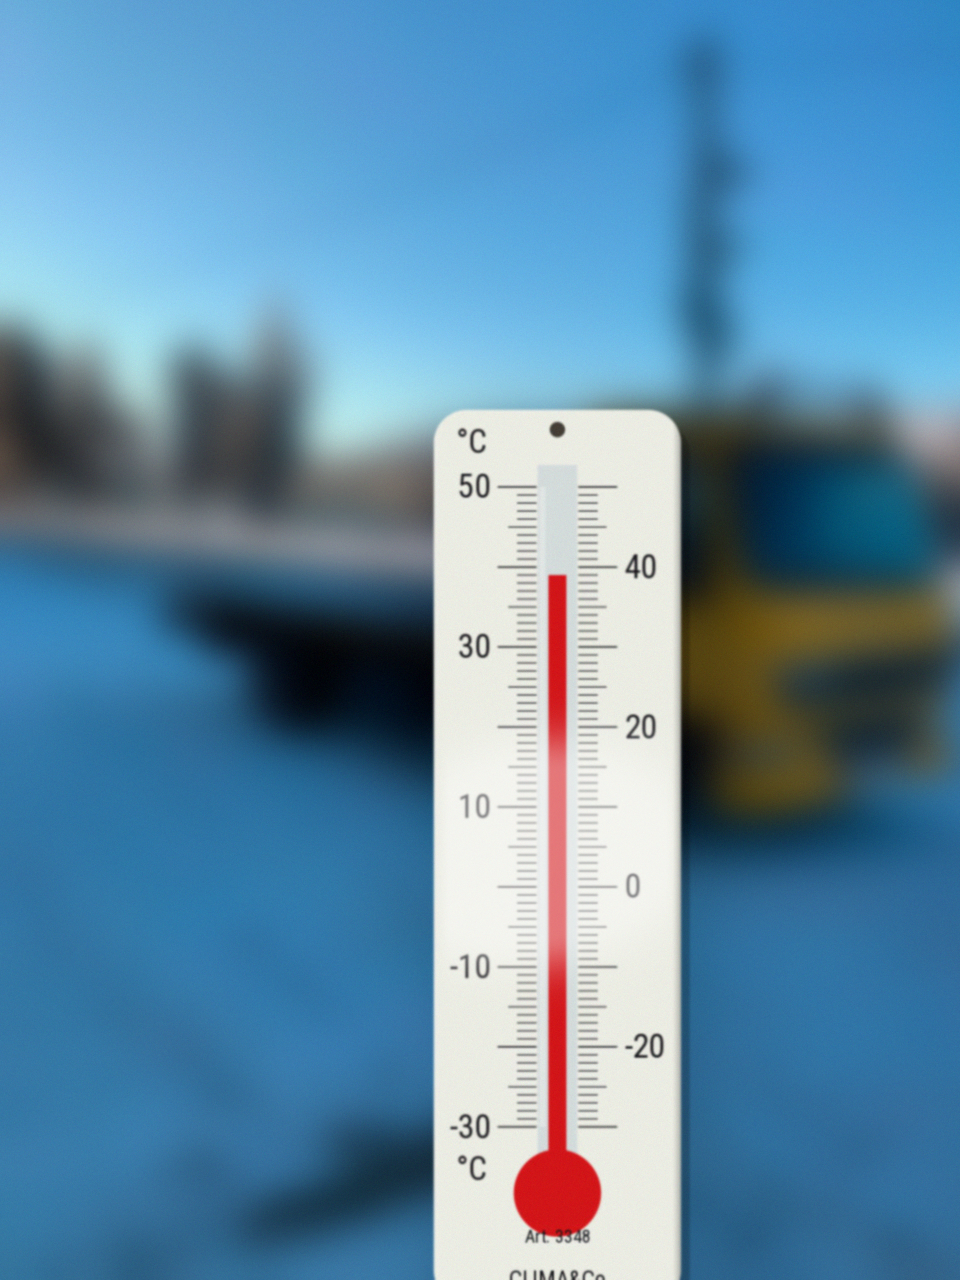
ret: 39
